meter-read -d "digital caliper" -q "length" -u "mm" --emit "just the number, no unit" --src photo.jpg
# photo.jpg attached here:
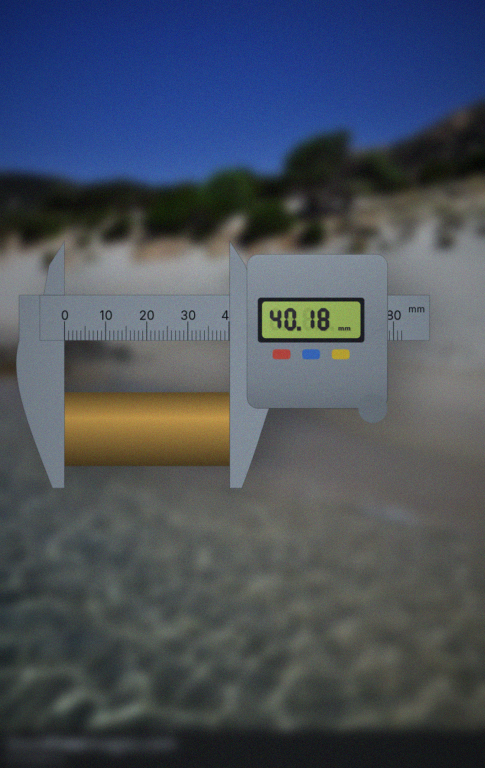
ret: 40.18
